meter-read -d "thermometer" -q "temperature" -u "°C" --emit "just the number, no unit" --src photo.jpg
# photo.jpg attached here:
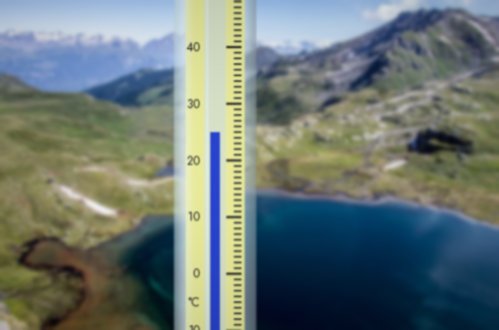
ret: 25
